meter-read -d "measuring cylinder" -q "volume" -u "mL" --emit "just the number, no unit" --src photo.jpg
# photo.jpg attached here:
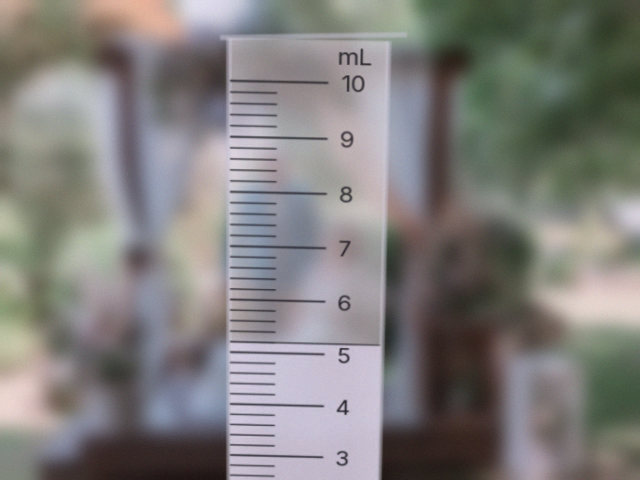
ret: 5.2
